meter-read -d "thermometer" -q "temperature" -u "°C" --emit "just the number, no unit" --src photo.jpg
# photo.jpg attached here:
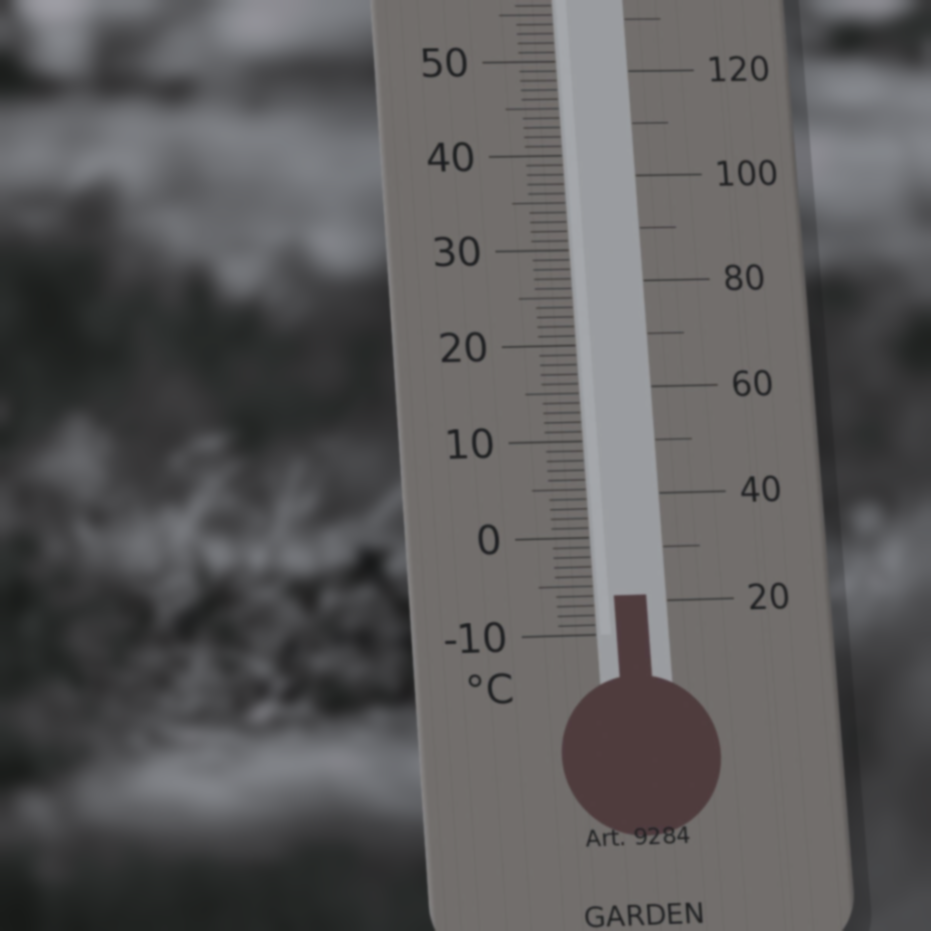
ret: -6
